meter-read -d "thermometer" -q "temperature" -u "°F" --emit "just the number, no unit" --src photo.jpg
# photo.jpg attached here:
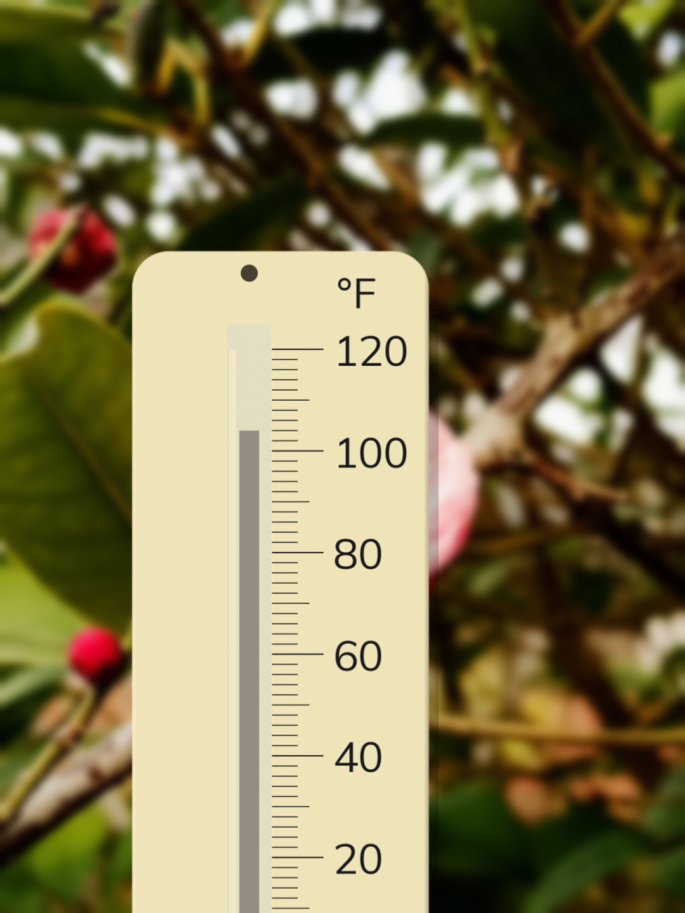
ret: 104
